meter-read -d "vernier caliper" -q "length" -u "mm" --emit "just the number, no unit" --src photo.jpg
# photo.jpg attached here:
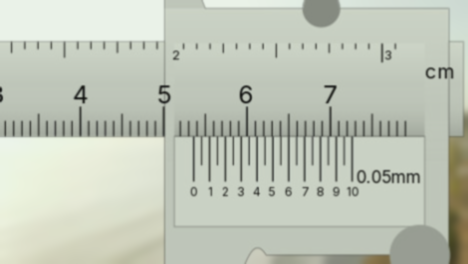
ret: 53.6
